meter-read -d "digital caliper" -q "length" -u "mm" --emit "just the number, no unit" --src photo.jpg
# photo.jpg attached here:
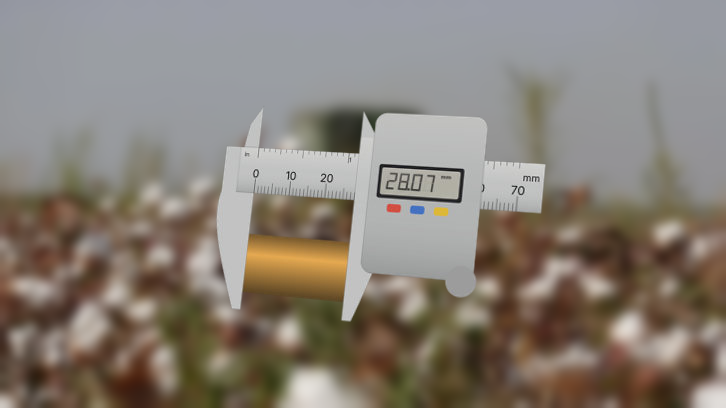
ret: 28.07
